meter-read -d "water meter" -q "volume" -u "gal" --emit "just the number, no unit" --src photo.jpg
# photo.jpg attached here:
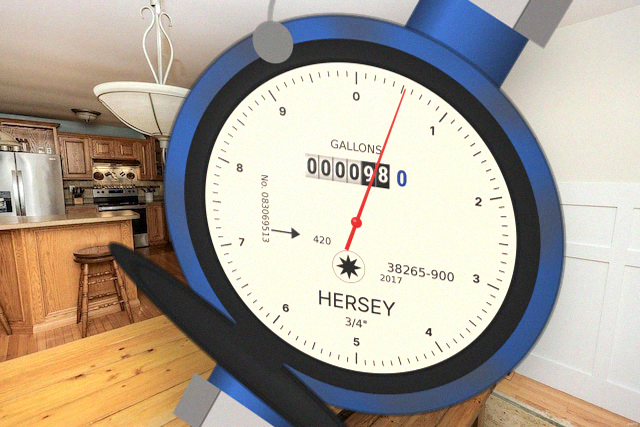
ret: 980.5
